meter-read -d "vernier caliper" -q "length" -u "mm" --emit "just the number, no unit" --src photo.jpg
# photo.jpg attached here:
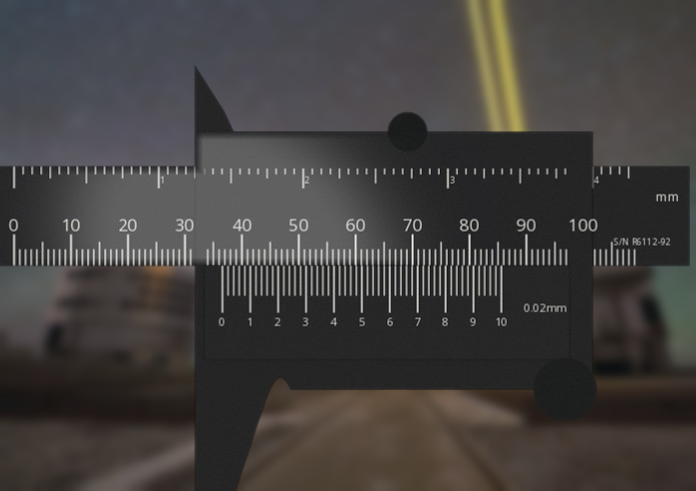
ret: 36.6
